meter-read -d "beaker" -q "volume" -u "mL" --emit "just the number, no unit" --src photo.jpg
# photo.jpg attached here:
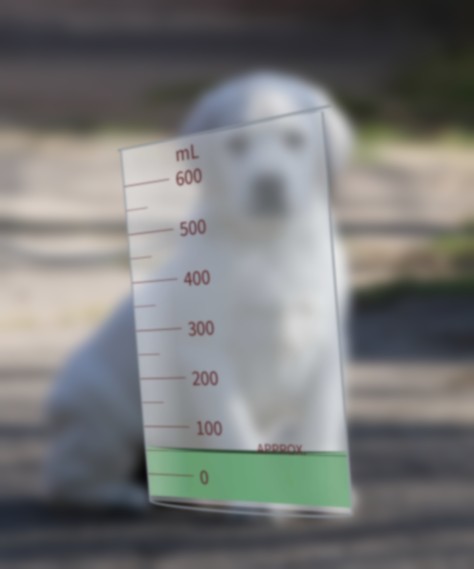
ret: 50
